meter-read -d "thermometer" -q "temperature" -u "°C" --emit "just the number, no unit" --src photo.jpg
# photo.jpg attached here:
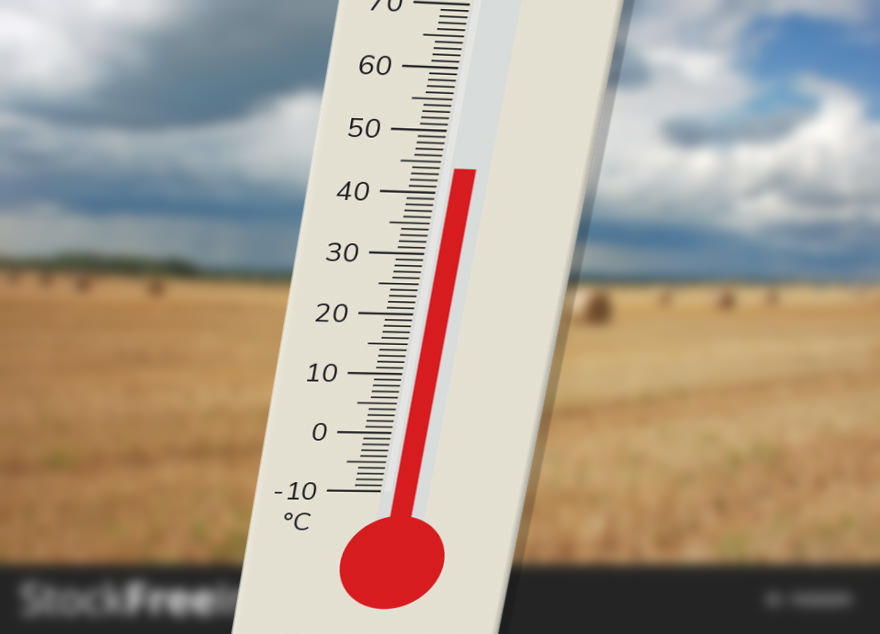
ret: 44
